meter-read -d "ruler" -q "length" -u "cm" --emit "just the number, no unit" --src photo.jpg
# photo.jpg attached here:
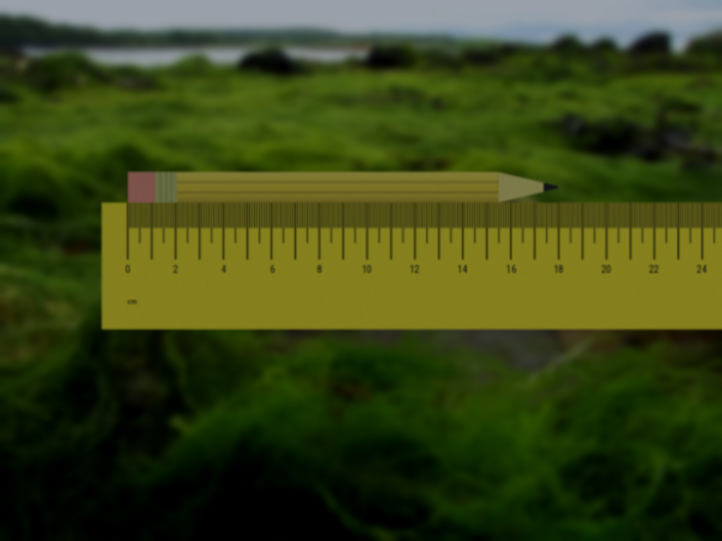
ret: 18
